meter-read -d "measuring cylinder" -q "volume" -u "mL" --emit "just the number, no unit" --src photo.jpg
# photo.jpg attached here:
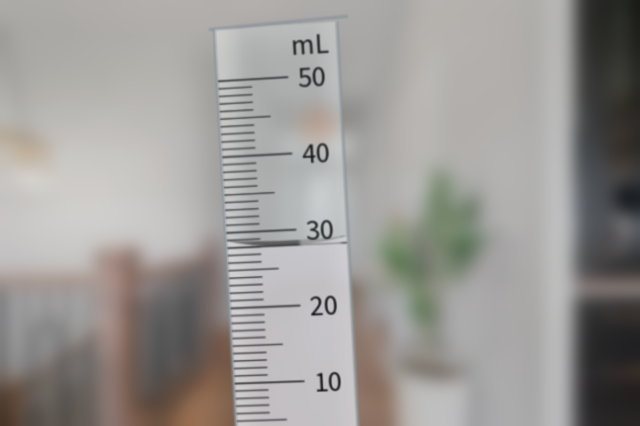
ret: 28
